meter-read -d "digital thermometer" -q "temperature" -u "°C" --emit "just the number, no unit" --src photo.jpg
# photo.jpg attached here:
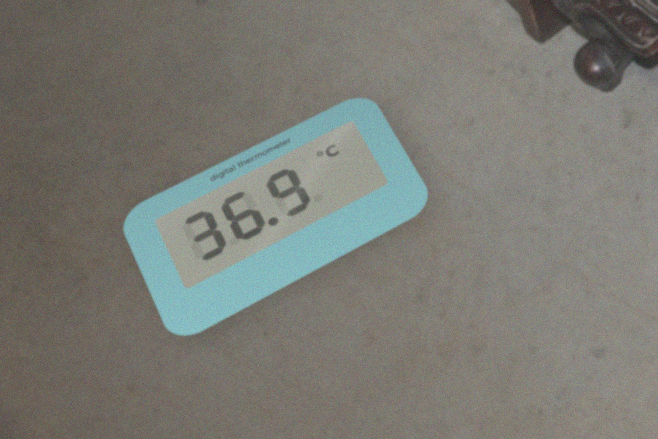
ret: 36.9
